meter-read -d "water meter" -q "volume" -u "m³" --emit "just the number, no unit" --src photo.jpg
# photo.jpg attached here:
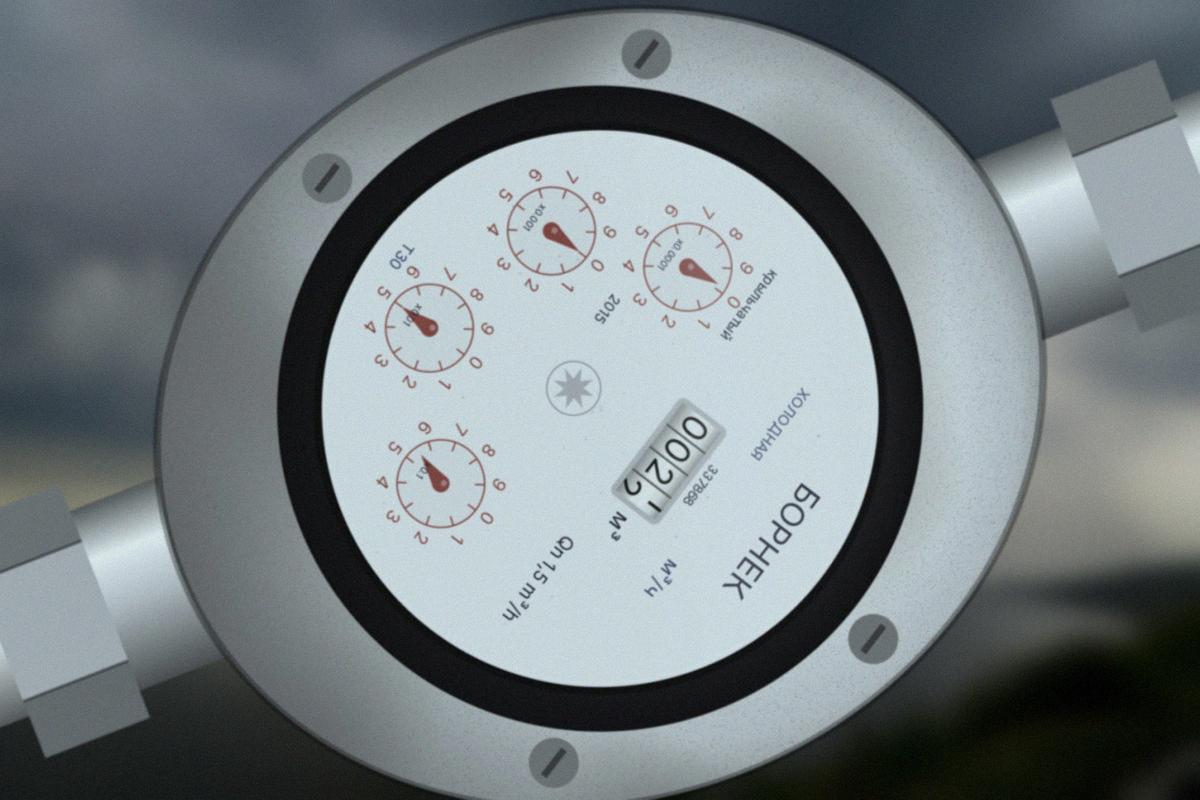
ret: 21.5499
